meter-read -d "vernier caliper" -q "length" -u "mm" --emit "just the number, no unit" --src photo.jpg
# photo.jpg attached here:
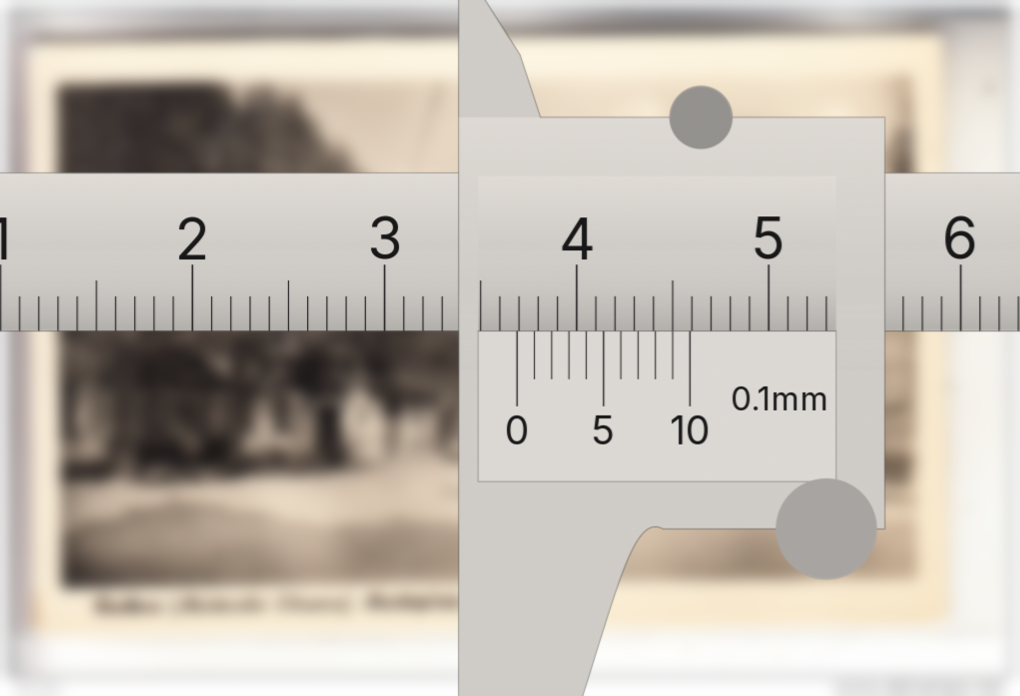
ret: 36.9
